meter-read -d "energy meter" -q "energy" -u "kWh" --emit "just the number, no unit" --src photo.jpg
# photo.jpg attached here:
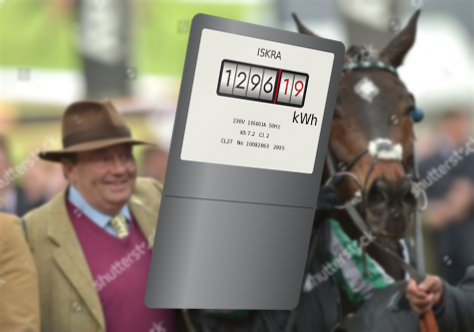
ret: 1296.19
